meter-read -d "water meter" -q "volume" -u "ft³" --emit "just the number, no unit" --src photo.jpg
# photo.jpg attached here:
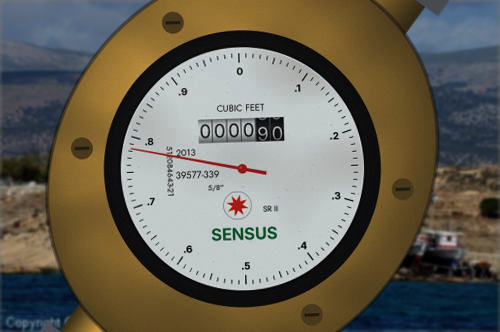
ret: 89.78
